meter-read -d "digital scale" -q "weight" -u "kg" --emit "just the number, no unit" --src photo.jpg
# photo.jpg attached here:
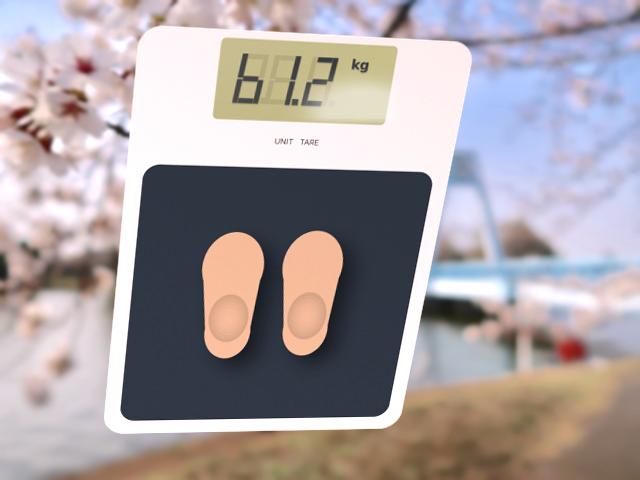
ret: 61.2
